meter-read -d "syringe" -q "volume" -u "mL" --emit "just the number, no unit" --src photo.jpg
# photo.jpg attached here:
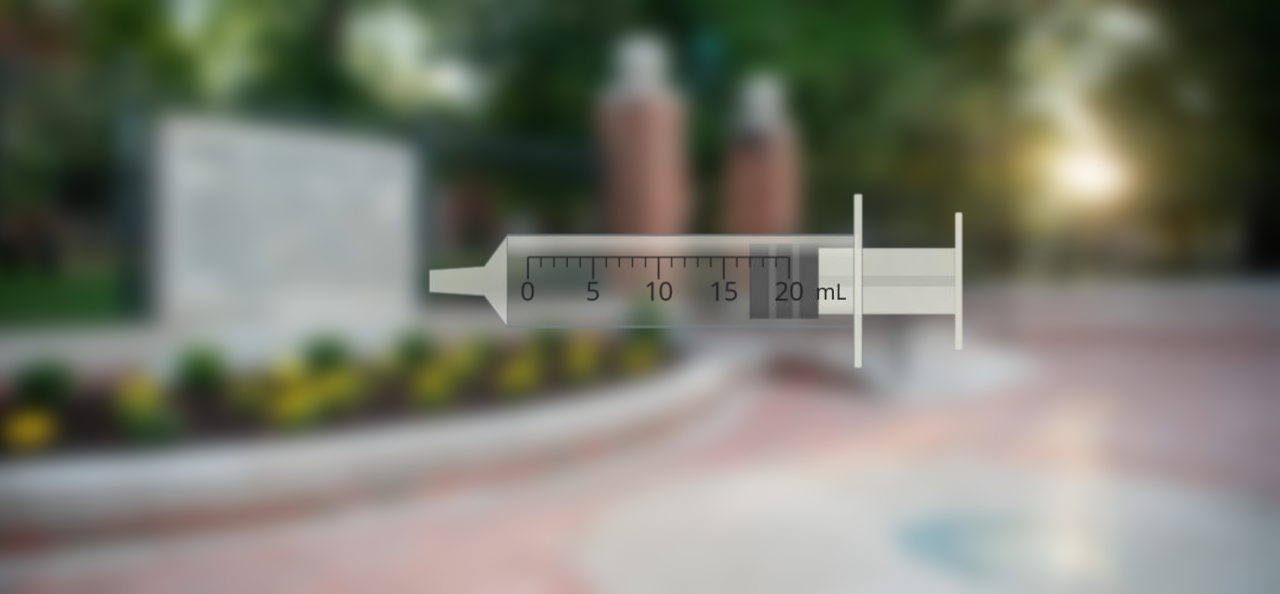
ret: 17
